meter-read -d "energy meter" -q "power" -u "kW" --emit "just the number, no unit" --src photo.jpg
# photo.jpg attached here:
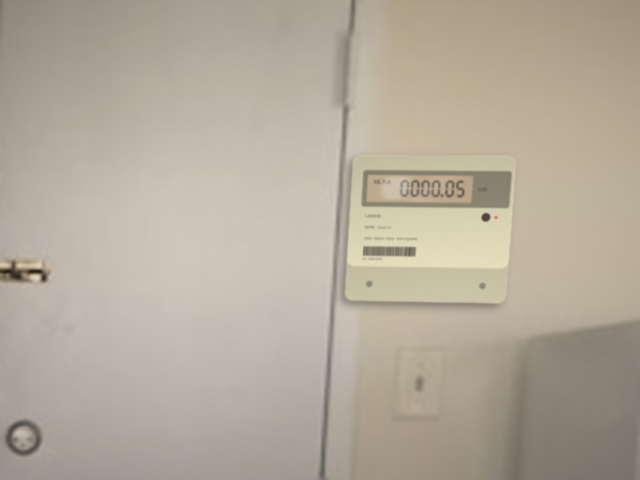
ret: 0.05
